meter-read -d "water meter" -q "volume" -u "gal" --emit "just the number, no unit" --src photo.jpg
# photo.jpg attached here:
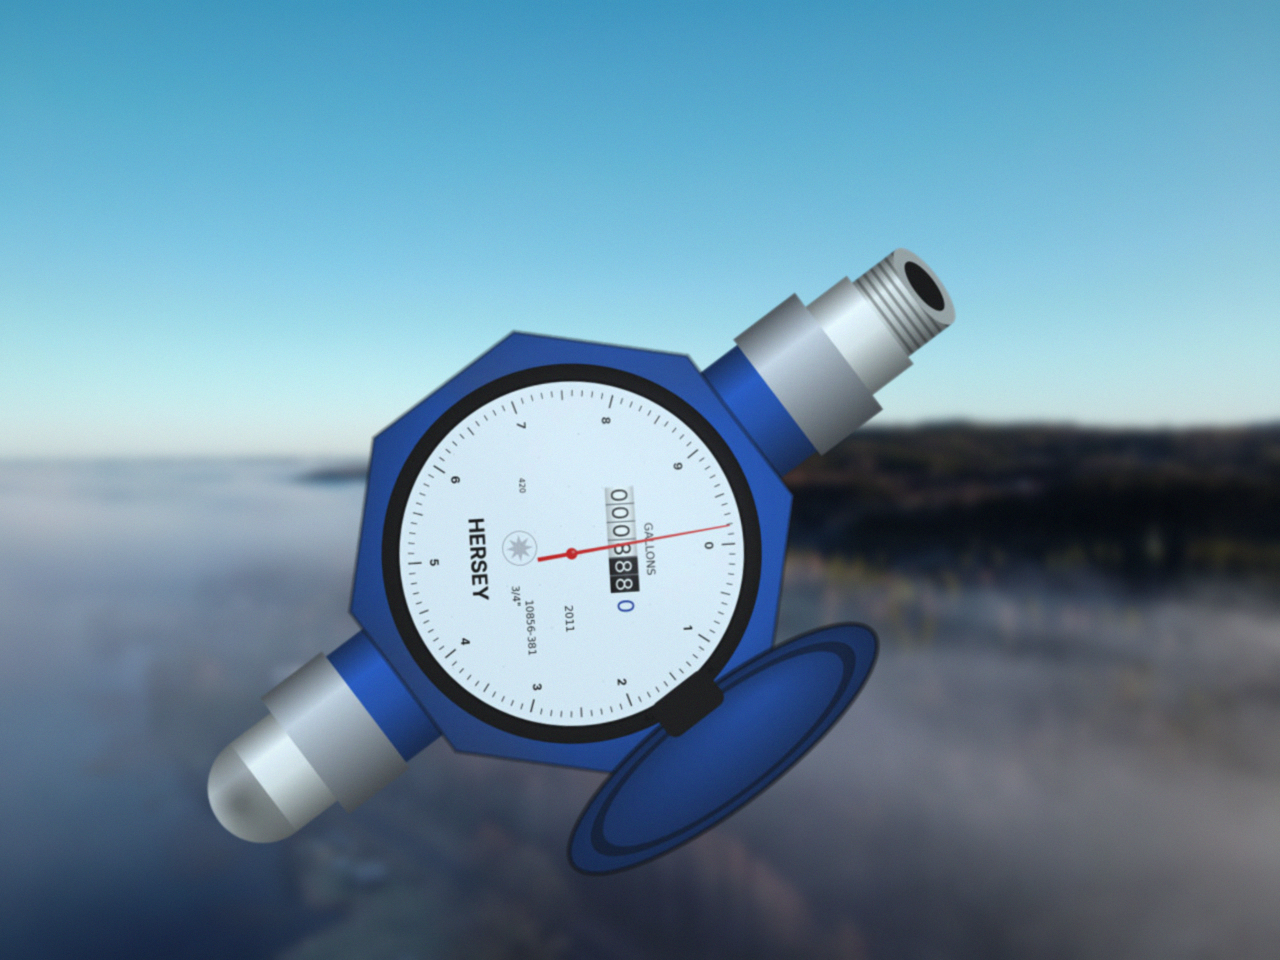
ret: 8879.8
